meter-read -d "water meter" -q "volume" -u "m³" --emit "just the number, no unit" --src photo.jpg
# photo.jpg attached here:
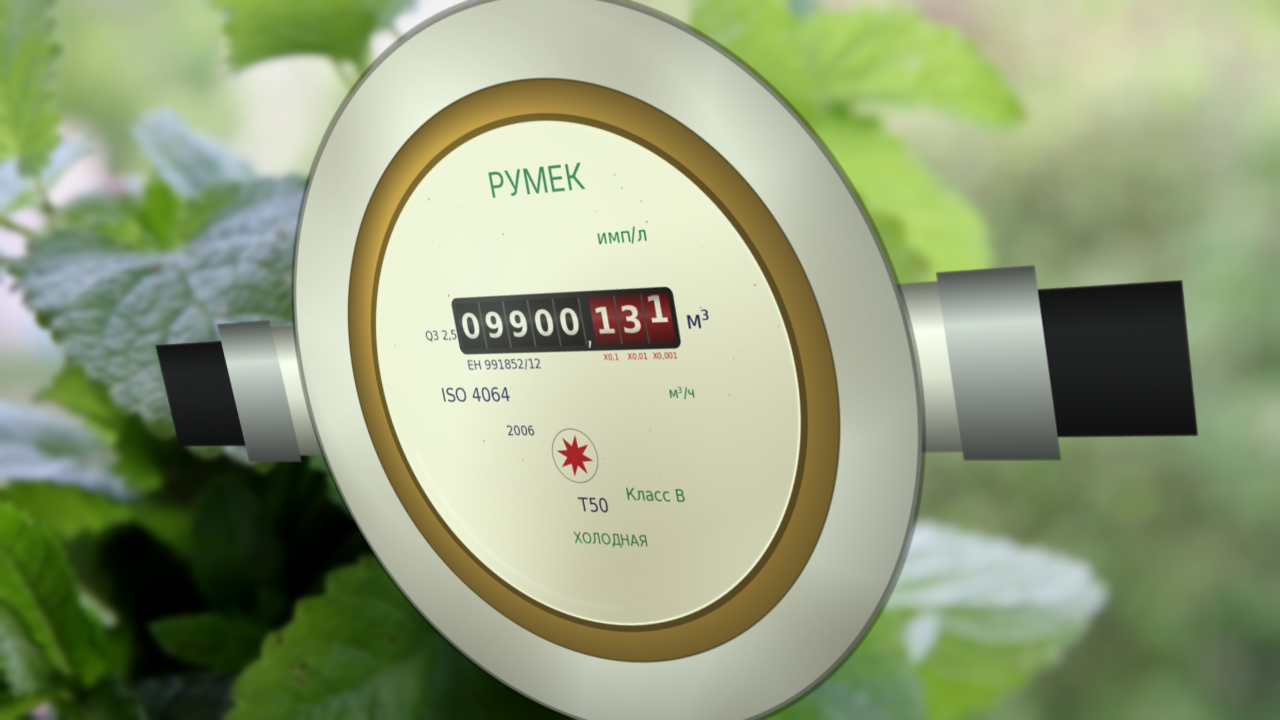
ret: 9900.131
